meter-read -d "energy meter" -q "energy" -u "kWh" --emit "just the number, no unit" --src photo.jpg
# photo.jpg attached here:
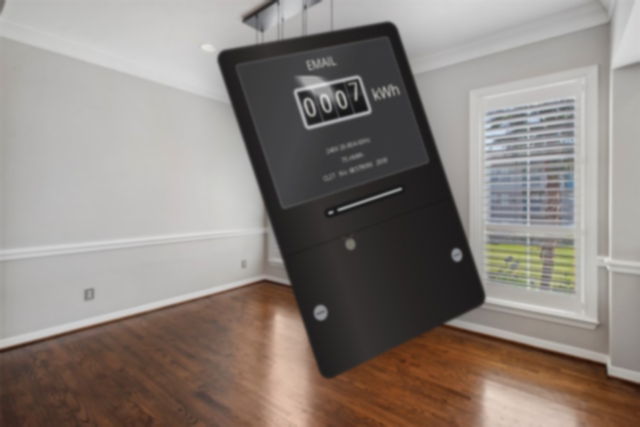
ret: 7
